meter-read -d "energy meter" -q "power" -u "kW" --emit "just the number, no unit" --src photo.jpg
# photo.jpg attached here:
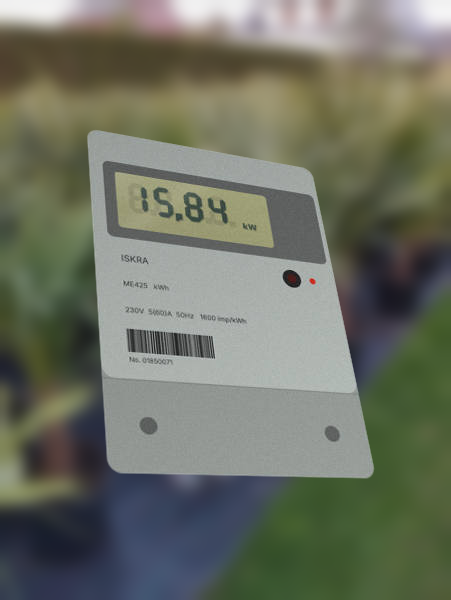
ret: 15.84
